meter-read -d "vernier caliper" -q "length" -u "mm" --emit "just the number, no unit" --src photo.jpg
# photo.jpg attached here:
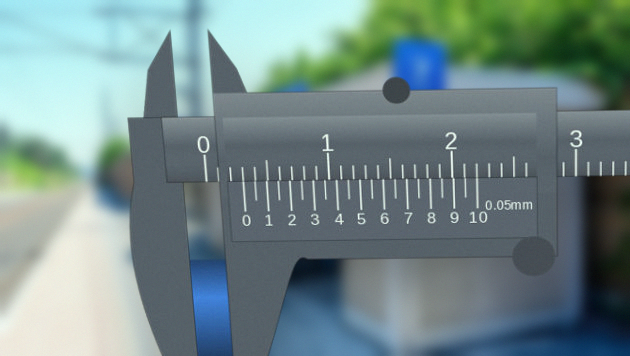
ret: 3.0
